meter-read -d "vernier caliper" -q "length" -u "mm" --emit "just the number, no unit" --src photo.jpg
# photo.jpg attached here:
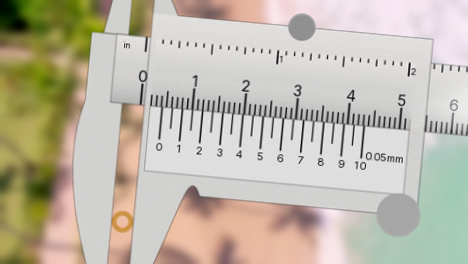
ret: 4.2
